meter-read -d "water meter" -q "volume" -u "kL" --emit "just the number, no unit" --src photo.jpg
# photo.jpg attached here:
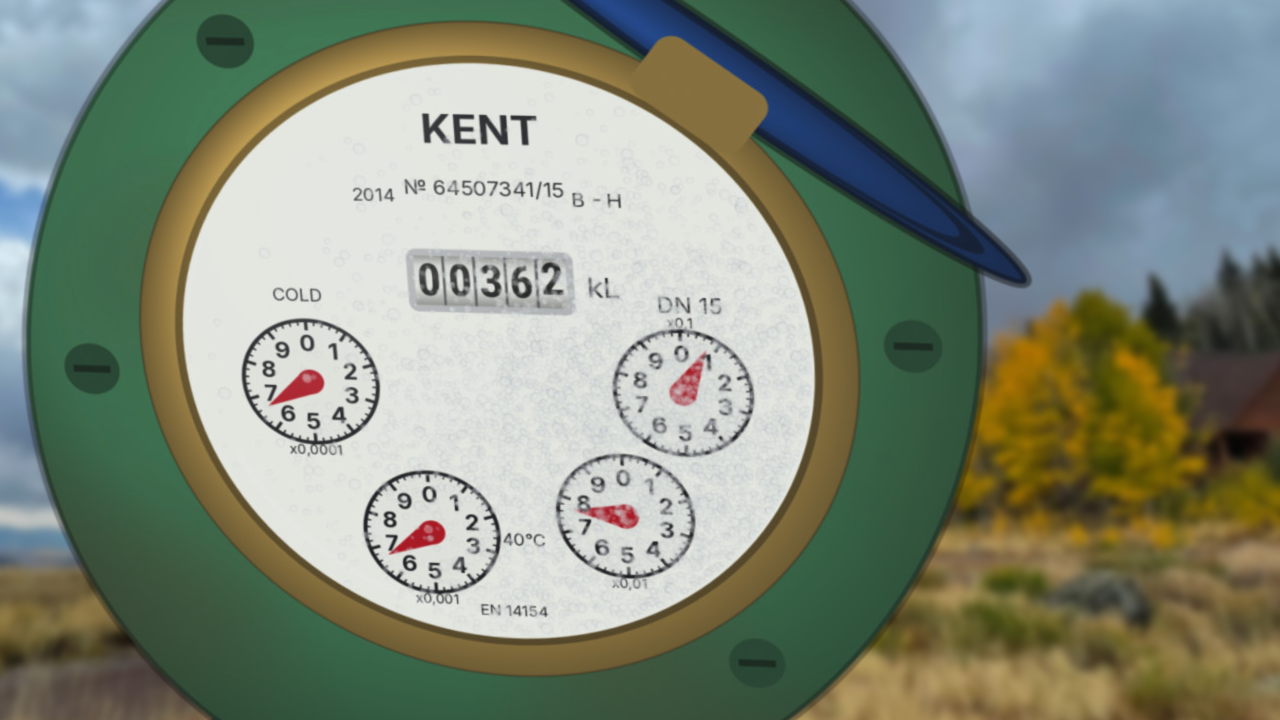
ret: 362.0766
